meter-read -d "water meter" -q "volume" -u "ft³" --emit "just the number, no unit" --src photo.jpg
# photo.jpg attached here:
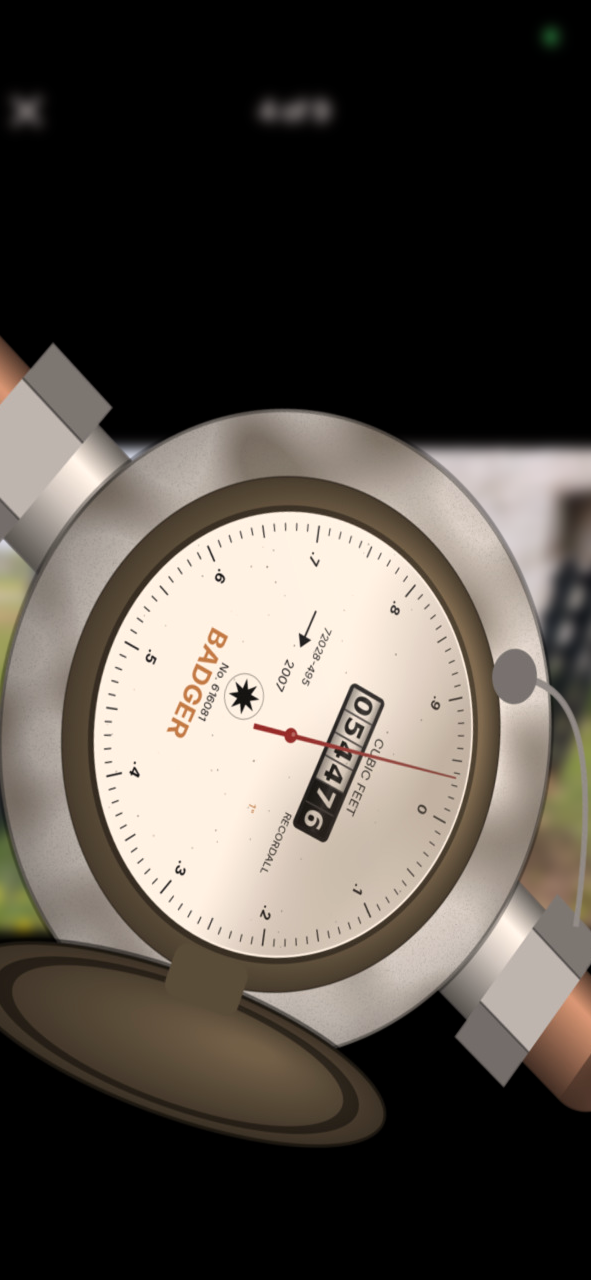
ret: 54475.96
